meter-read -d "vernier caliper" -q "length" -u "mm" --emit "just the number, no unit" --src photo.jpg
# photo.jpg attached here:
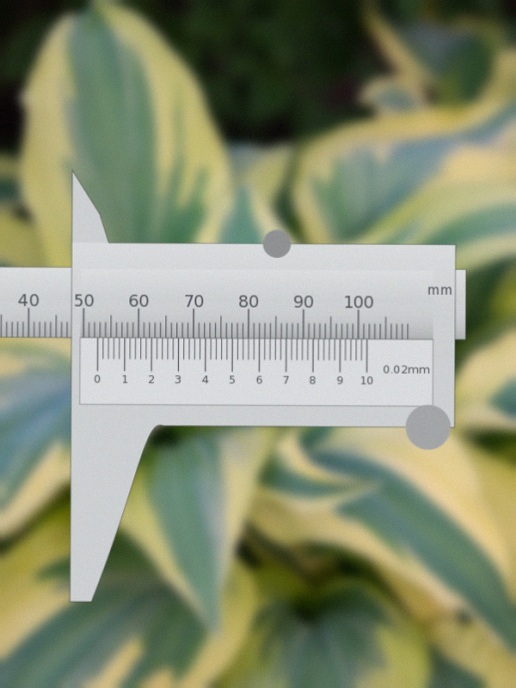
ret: 52.6
